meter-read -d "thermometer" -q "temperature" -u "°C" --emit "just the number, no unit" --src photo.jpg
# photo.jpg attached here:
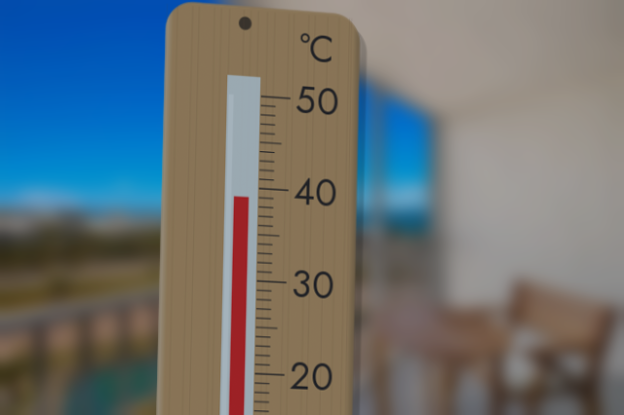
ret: 39
